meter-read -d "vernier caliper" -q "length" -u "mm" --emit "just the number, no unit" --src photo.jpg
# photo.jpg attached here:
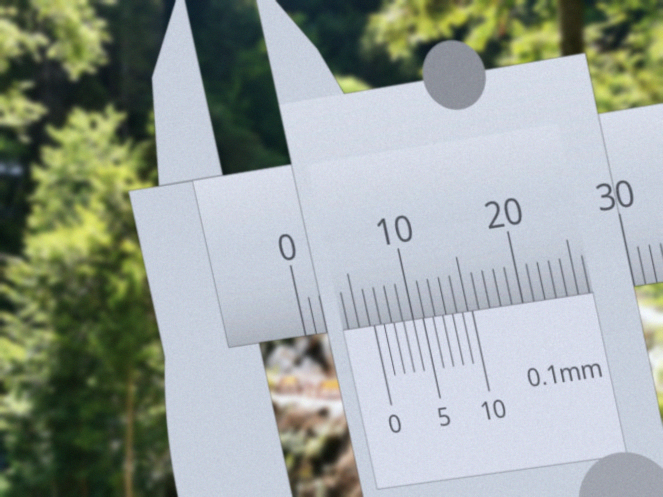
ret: 6.4
